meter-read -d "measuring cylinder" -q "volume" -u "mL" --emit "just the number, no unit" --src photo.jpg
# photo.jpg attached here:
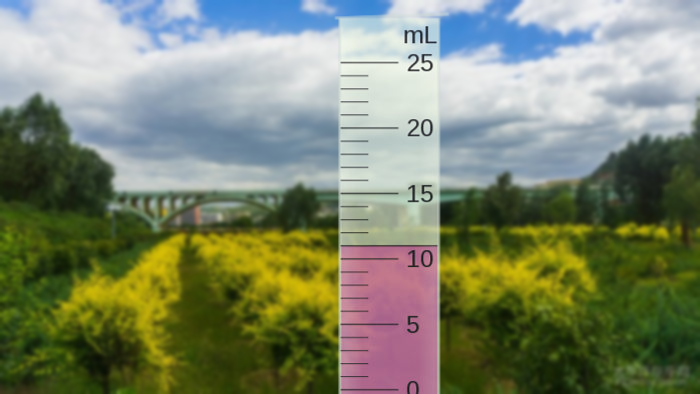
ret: 11
